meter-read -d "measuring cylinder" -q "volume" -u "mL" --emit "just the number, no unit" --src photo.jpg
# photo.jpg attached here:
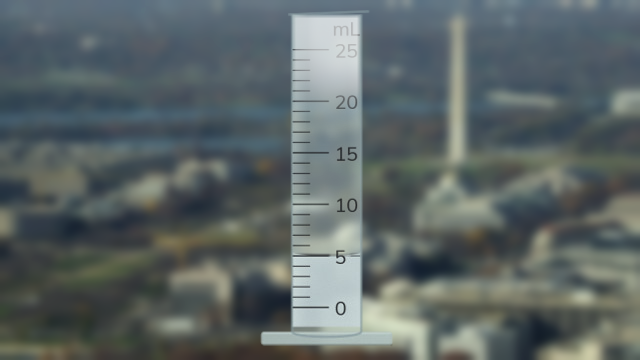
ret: 5
